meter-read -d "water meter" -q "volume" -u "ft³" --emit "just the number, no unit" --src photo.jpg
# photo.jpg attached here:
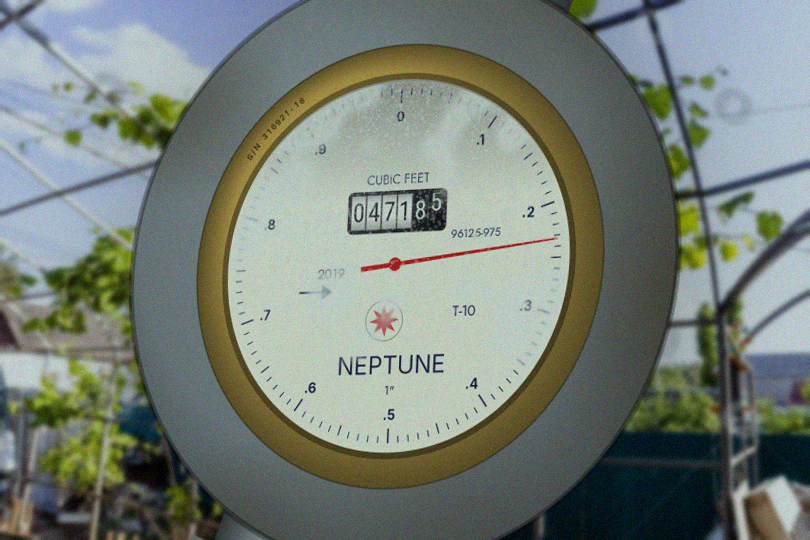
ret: 47185.23
